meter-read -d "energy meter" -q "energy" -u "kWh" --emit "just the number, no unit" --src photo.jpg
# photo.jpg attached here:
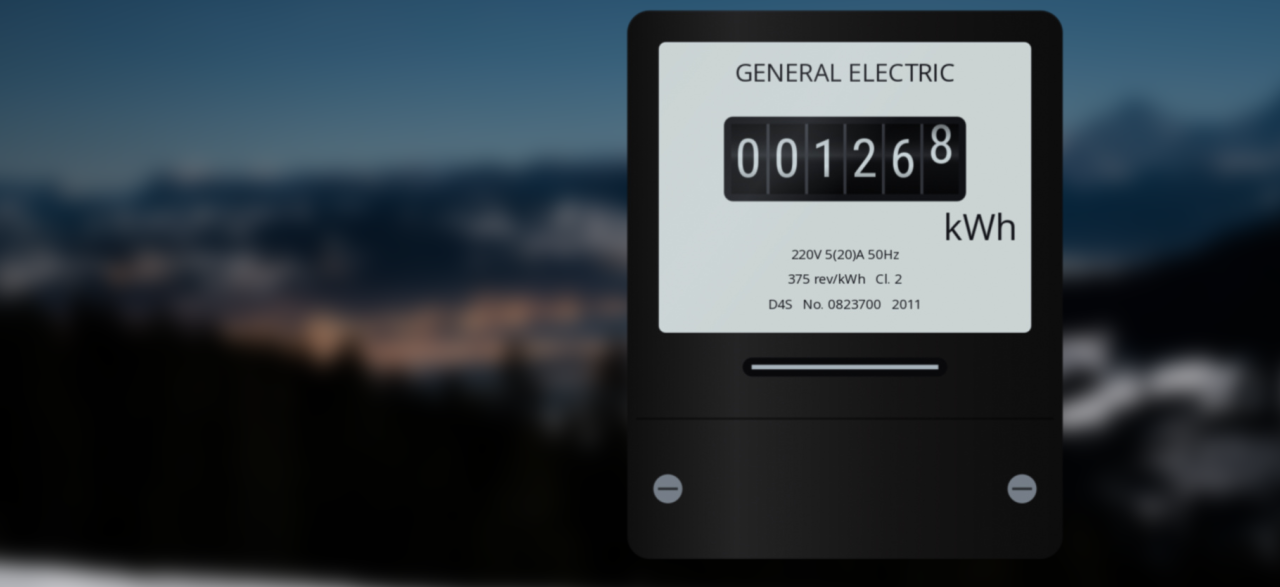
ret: 1268
